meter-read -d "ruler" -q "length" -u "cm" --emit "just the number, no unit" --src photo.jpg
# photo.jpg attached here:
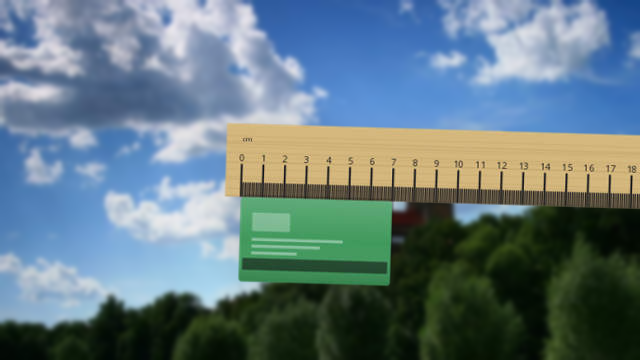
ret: 7
